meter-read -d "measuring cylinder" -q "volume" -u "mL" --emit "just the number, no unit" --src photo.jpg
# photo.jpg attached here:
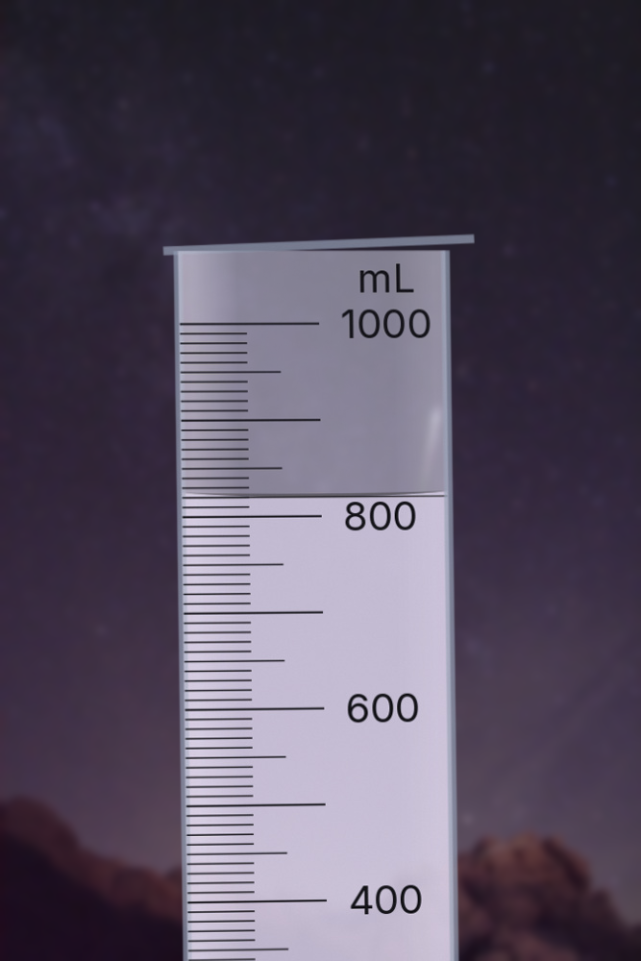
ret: 820
